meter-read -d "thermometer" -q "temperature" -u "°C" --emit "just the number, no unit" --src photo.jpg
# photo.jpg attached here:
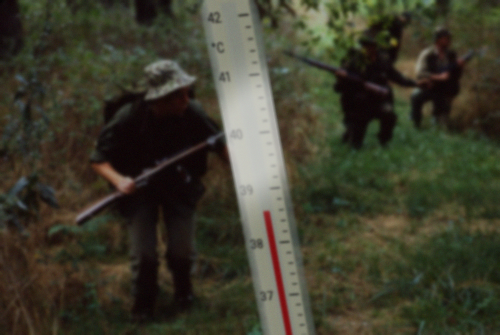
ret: 38.6
